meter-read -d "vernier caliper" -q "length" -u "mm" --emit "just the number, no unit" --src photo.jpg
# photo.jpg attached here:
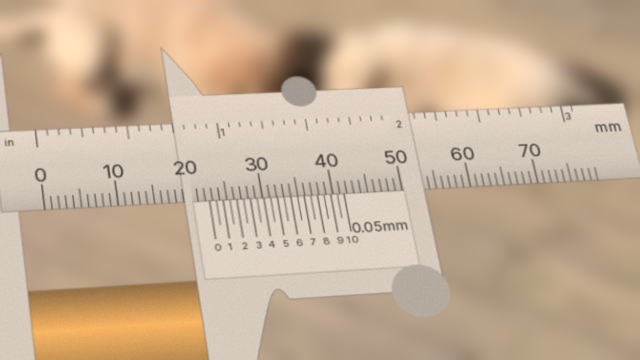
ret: 22.6
